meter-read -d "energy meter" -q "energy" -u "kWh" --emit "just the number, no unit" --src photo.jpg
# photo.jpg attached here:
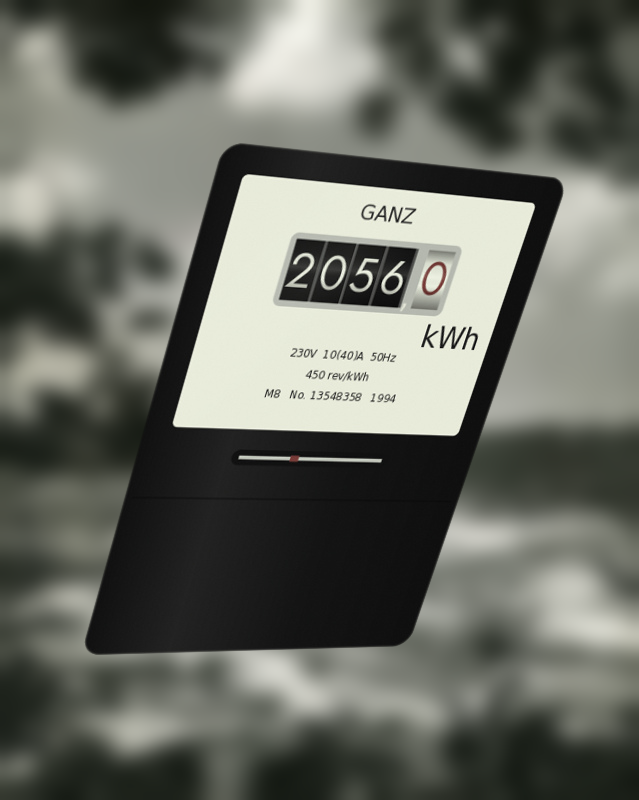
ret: 2056.0
